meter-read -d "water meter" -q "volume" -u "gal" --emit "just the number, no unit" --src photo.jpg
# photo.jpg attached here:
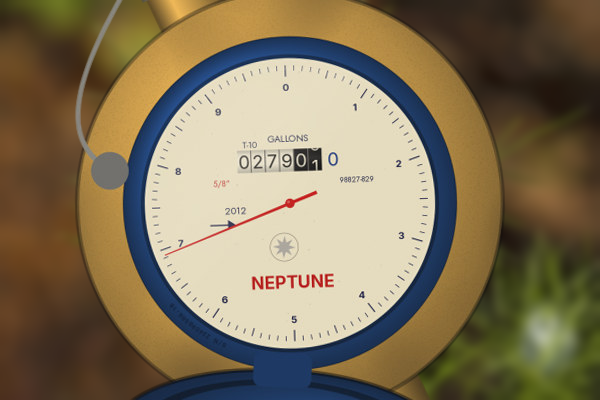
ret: 279006.9
